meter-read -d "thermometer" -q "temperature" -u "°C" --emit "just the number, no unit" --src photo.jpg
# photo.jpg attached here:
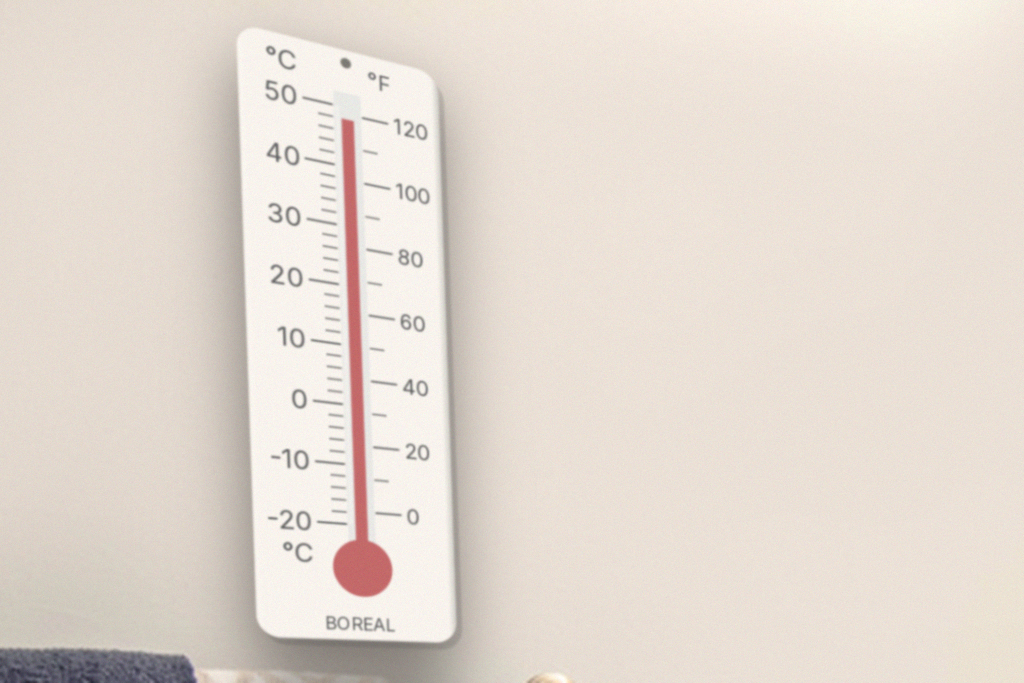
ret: 48
